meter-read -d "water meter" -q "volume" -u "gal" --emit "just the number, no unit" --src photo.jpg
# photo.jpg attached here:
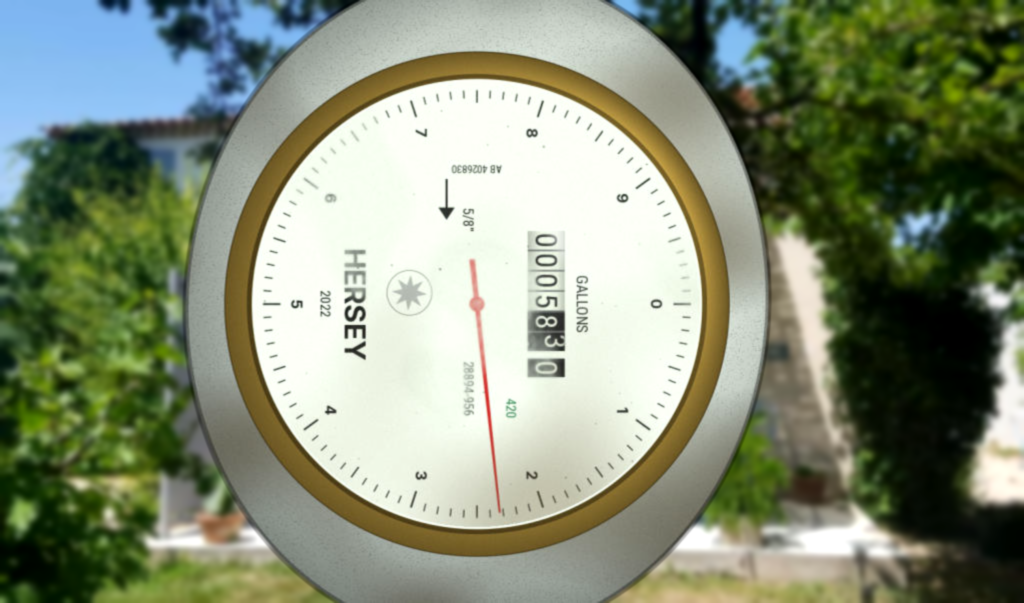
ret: 5832.3
